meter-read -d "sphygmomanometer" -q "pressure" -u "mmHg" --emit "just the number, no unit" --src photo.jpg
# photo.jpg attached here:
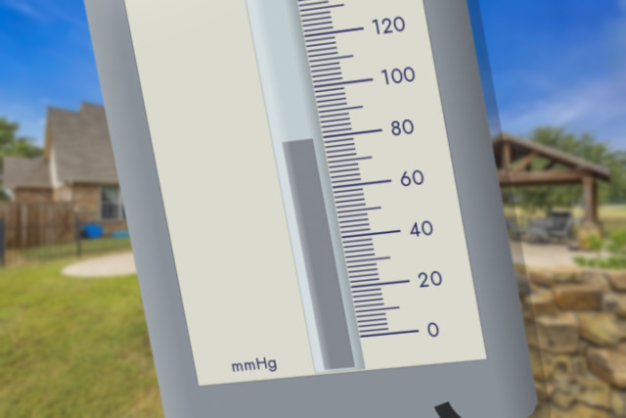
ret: 80
